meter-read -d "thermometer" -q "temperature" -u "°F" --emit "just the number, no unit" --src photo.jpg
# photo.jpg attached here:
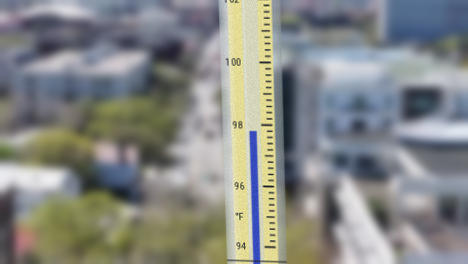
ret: 97.8
